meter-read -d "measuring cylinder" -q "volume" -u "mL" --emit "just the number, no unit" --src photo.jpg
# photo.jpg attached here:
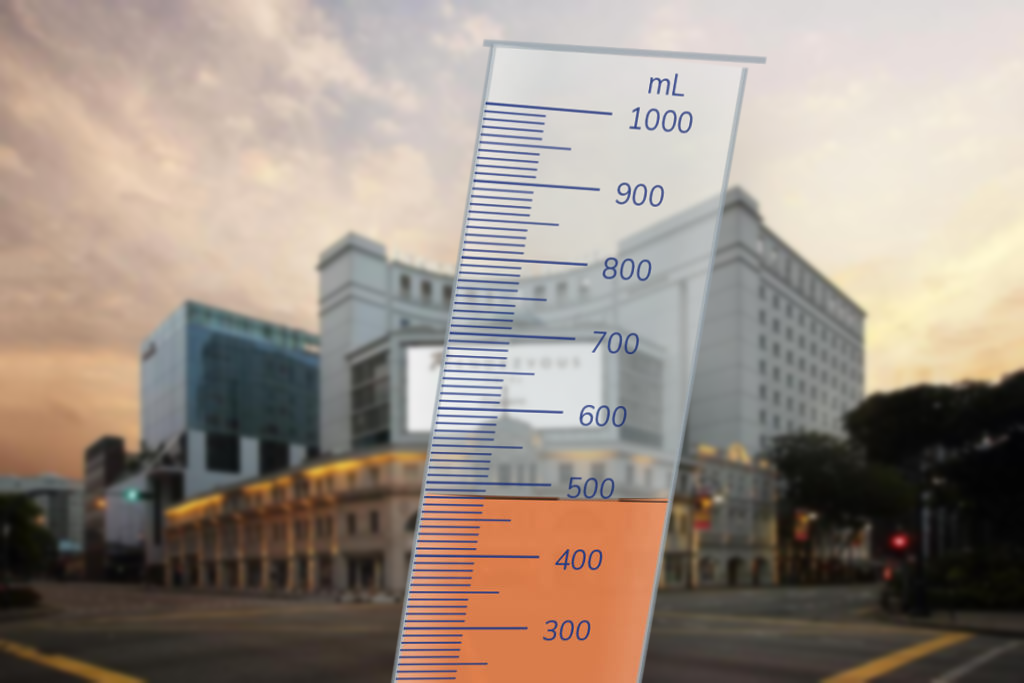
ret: 480
